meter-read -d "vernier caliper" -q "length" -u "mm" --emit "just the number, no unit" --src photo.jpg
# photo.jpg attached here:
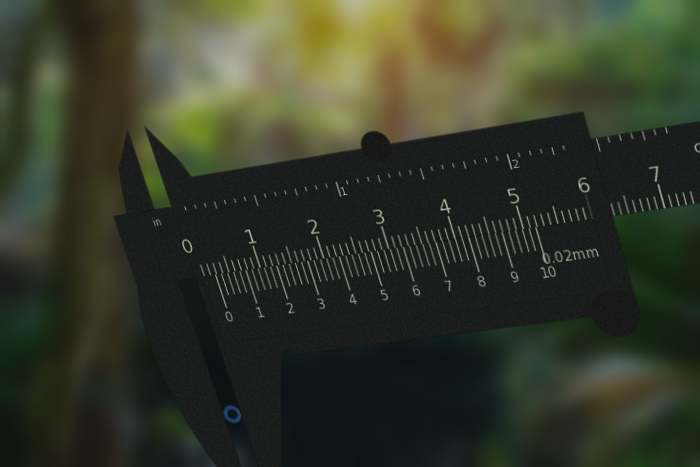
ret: 2.8
